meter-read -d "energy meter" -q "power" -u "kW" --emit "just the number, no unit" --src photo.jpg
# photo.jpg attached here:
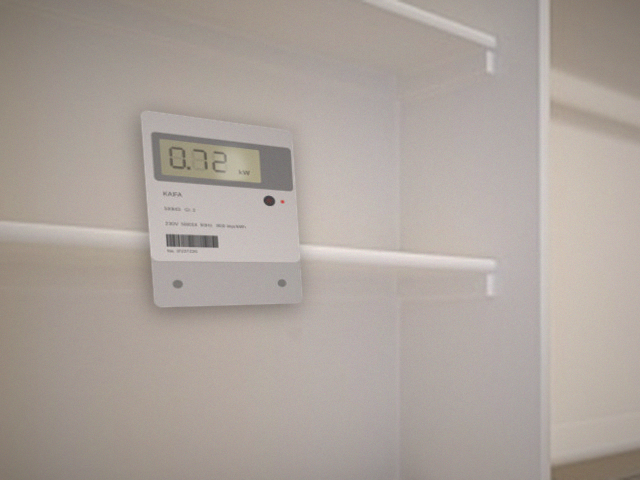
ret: 0.72
